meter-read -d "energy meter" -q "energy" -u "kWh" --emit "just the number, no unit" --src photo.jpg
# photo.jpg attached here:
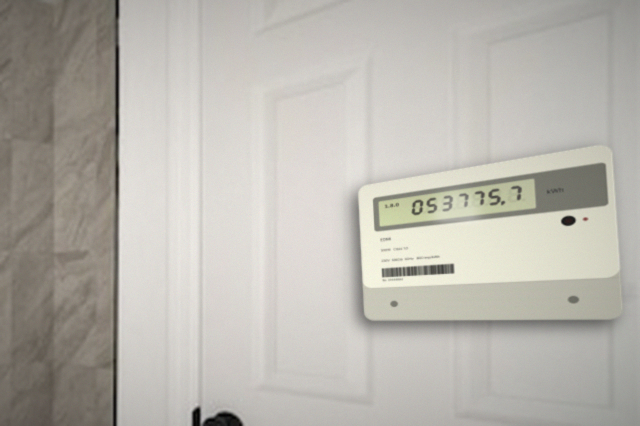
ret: 53775.7
